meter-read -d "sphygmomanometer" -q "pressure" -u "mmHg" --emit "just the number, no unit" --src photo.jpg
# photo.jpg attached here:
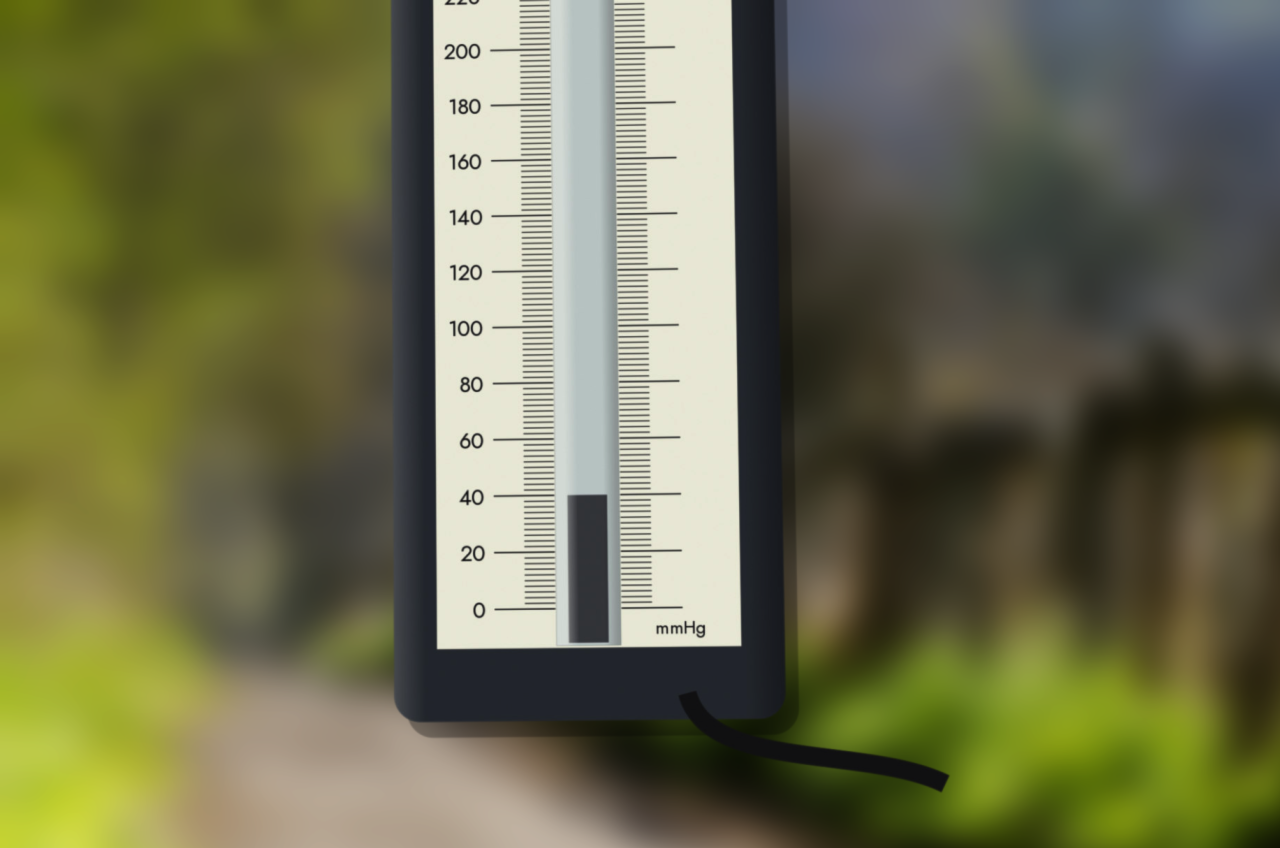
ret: 40
